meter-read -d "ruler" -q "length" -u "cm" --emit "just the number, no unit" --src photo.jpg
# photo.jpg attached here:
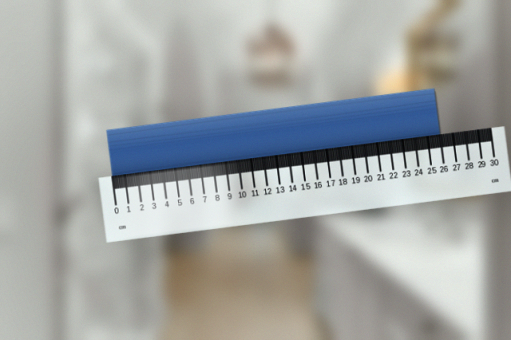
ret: 26
